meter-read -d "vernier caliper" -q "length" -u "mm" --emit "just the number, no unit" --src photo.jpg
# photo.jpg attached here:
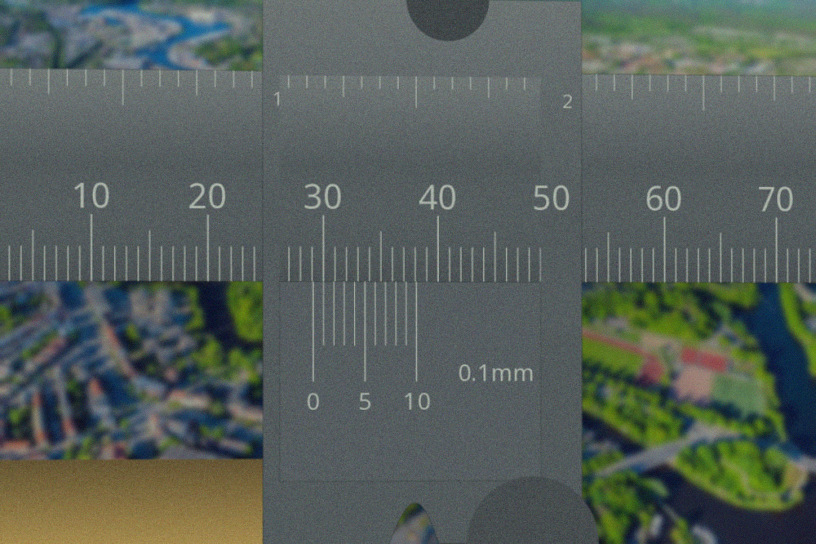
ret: 29.1
